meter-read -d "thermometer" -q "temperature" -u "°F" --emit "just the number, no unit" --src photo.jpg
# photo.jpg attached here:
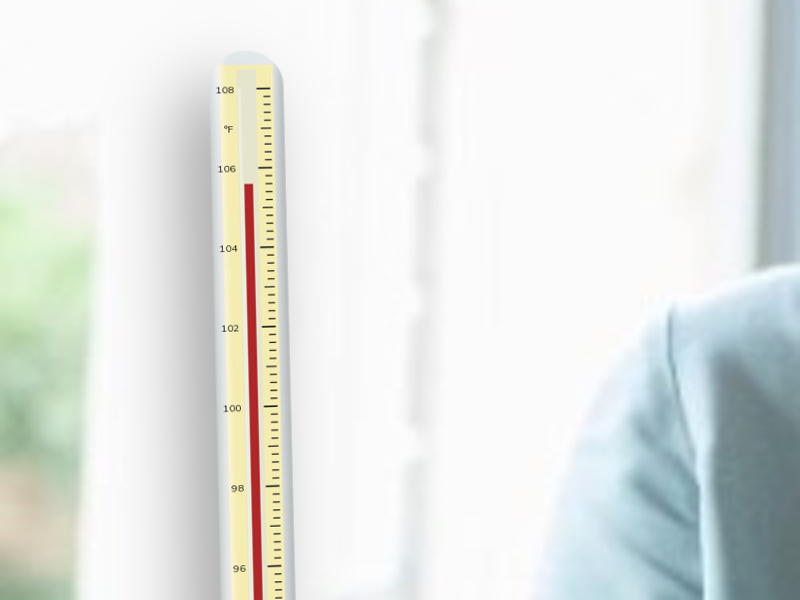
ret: 105.6
